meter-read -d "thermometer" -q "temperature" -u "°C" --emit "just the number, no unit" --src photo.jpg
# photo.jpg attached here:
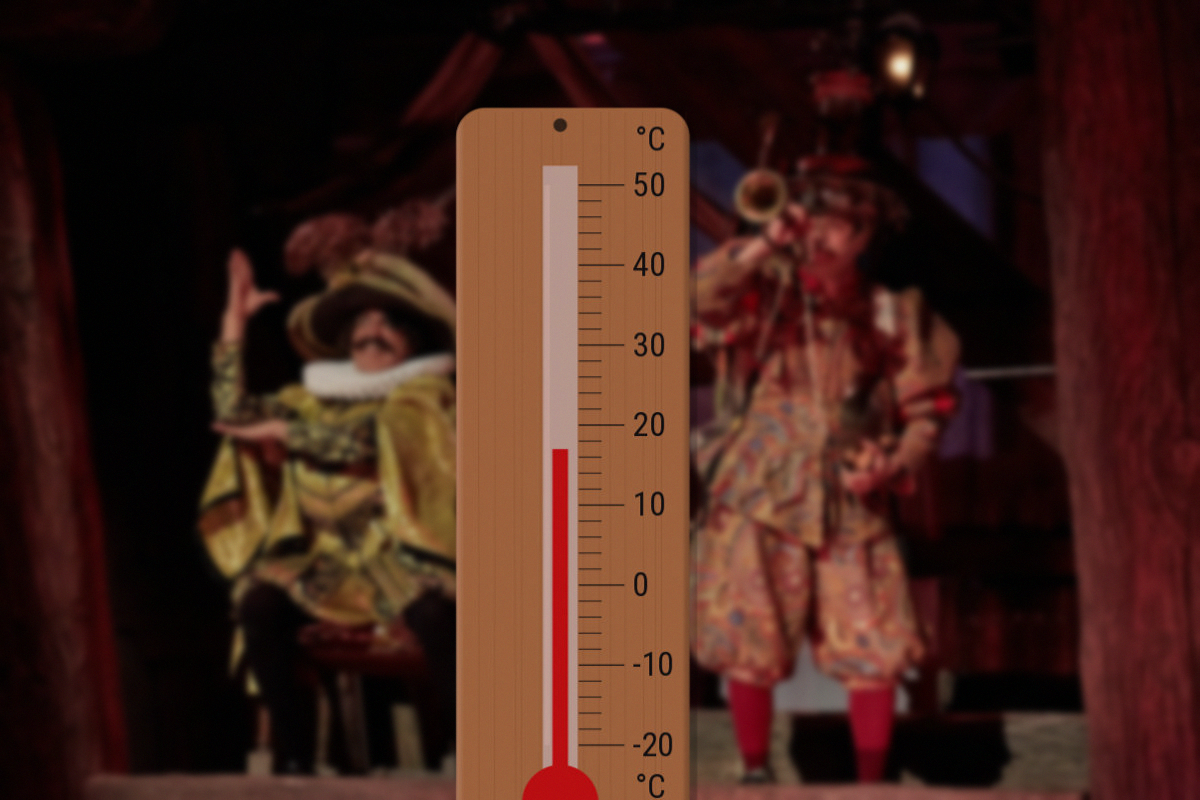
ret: 17
